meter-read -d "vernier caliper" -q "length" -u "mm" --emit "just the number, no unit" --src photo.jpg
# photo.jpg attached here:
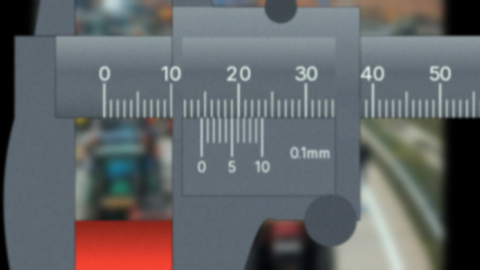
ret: 14.5
